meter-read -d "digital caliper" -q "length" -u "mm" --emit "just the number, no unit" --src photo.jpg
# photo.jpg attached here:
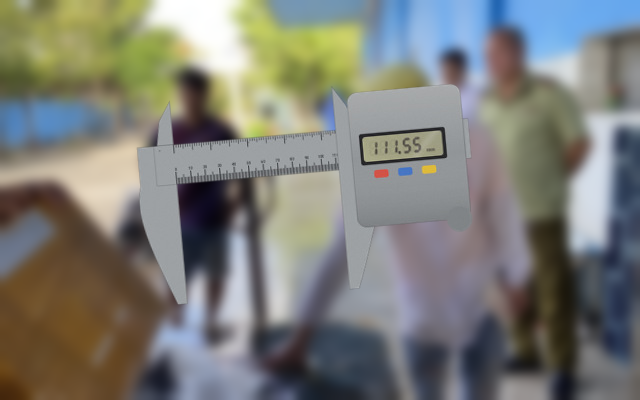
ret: 111.55
